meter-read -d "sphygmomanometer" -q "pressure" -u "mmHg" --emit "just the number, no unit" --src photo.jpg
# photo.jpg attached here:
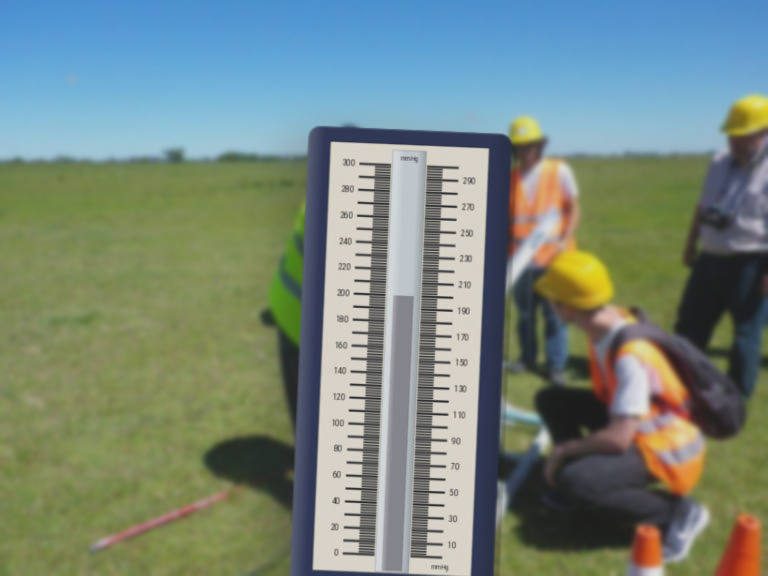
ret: 200
